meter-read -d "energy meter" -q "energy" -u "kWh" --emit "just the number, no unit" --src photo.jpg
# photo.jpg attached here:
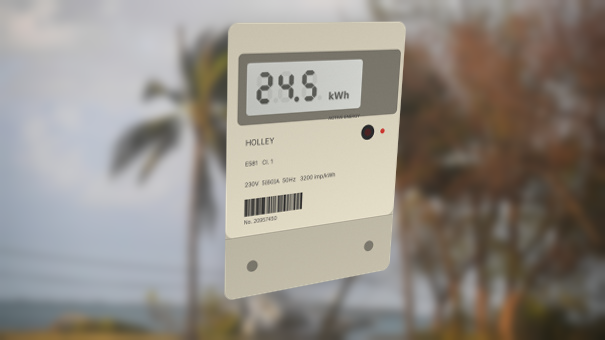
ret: 24.5
